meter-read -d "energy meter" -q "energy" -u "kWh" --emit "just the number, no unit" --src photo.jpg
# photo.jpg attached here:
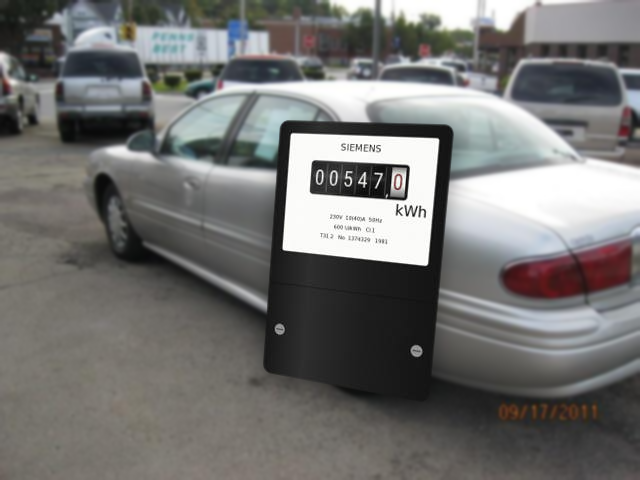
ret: 547.0
